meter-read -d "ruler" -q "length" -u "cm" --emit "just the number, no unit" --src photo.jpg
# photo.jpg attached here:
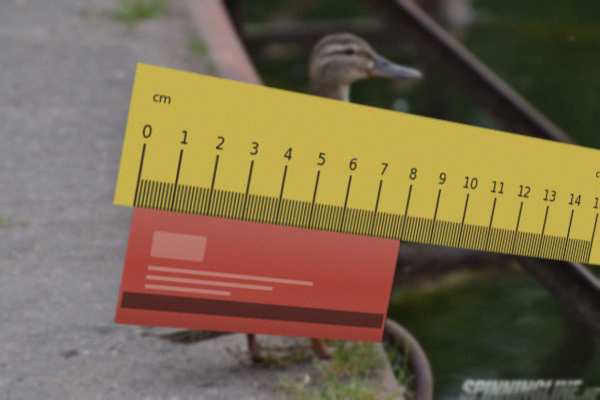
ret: 8
